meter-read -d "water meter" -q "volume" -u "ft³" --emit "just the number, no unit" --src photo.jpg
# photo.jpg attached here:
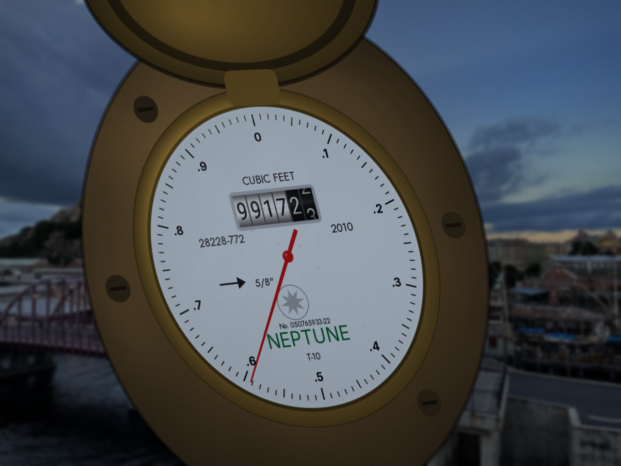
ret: 991722.59
